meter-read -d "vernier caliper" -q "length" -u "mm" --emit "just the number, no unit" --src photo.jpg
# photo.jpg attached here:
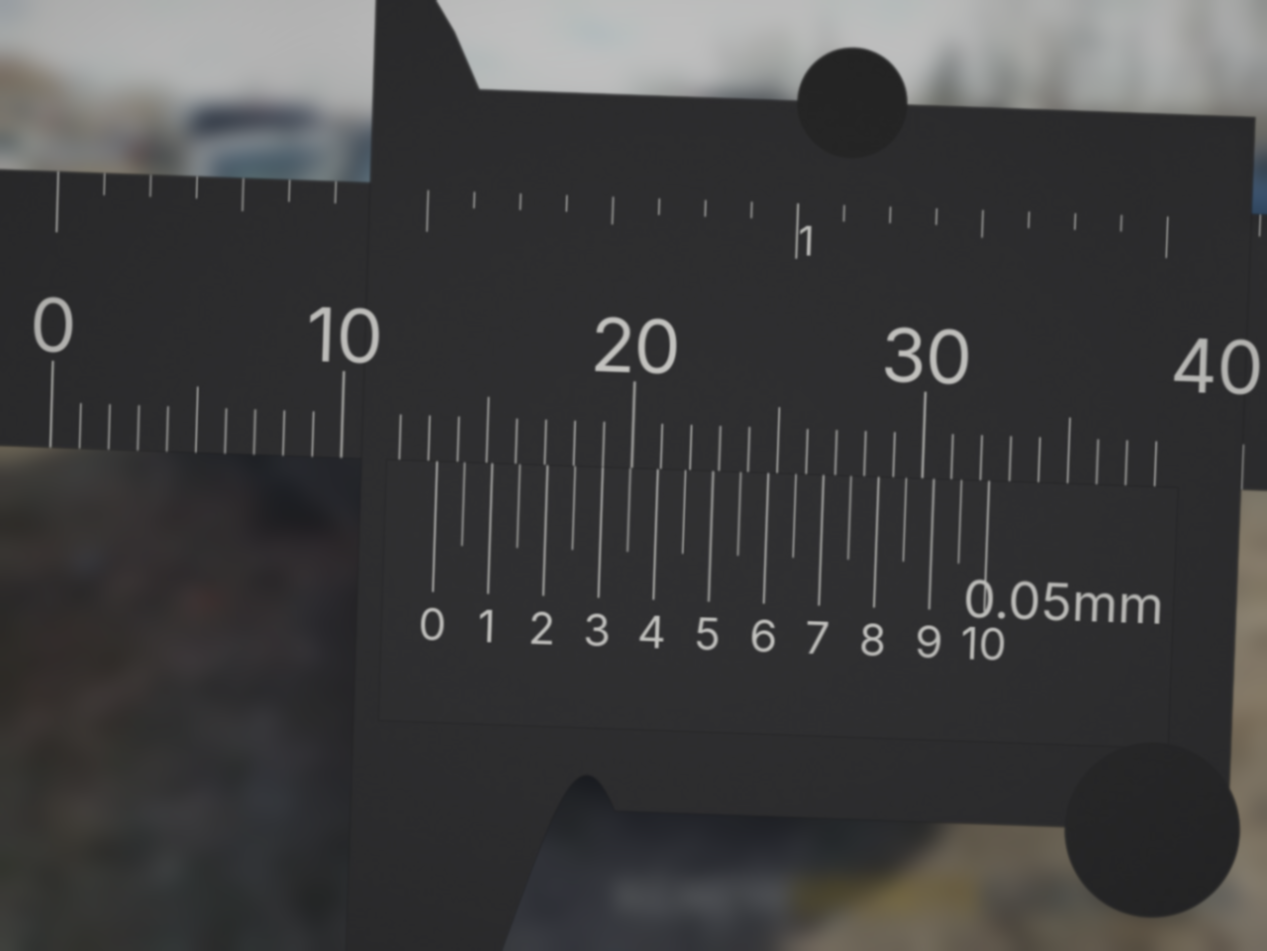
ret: 13.30
